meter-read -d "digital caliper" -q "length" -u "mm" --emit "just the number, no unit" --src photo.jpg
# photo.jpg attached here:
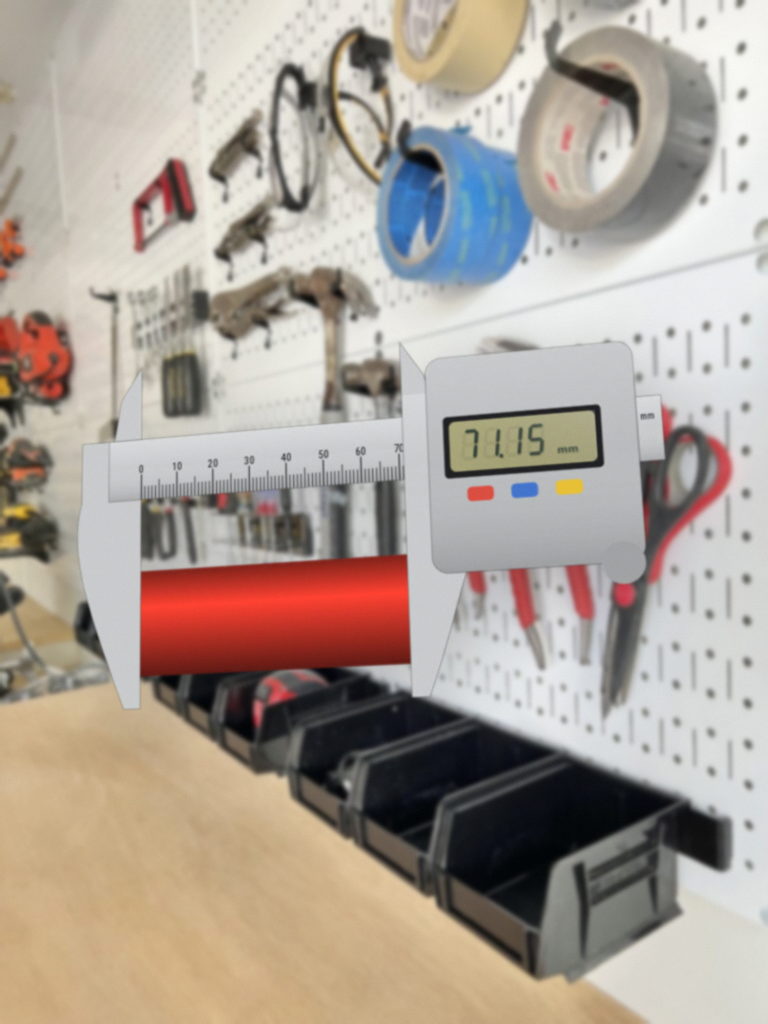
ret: 71.15
